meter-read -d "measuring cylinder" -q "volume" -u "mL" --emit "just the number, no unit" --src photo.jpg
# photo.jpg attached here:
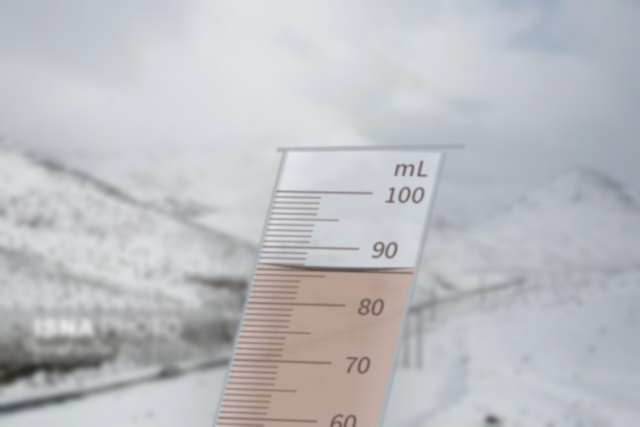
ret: 86
